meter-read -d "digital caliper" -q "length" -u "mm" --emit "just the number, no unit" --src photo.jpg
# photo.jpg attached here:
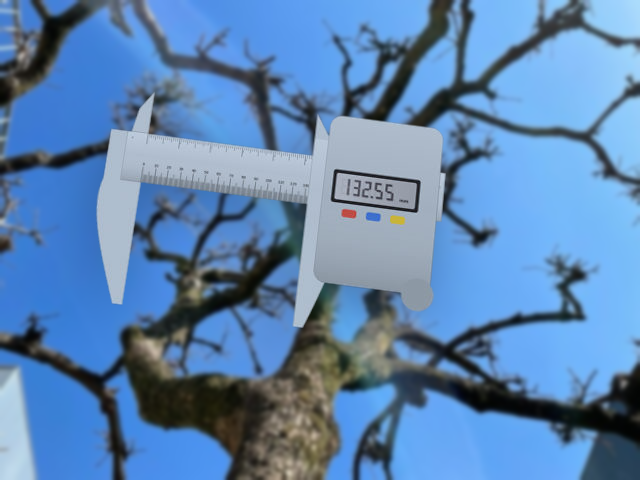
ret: 132.55
